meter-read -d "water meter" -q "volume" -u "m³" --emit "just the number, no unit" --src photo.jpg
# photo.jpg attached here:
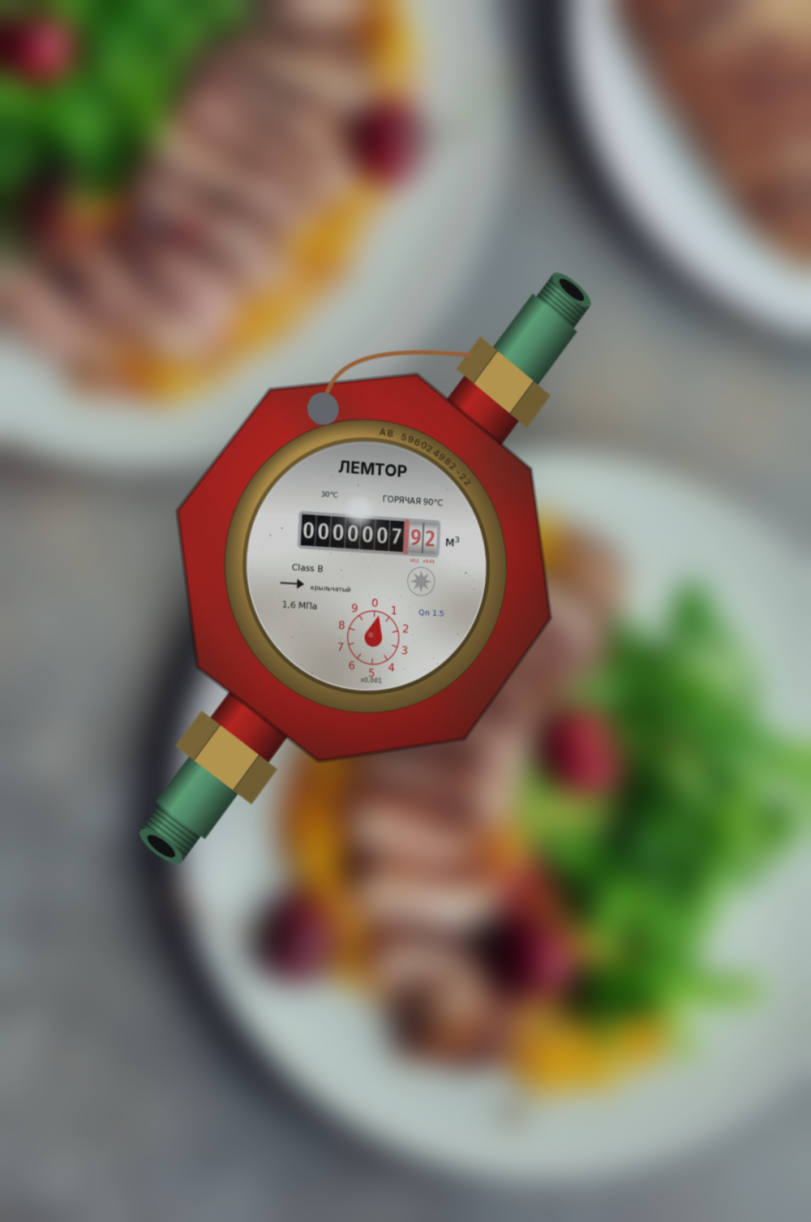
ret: 7.920
